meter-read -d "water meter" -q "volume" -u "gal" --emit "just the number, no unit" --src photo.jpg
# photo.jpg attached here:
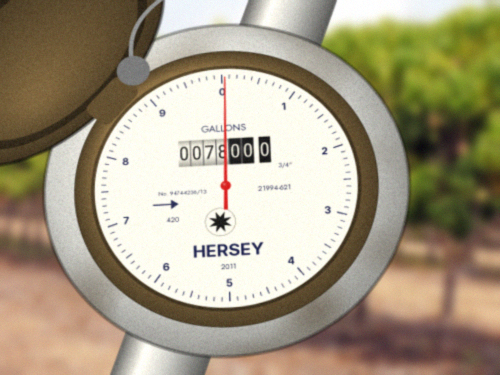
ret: 78000.0
